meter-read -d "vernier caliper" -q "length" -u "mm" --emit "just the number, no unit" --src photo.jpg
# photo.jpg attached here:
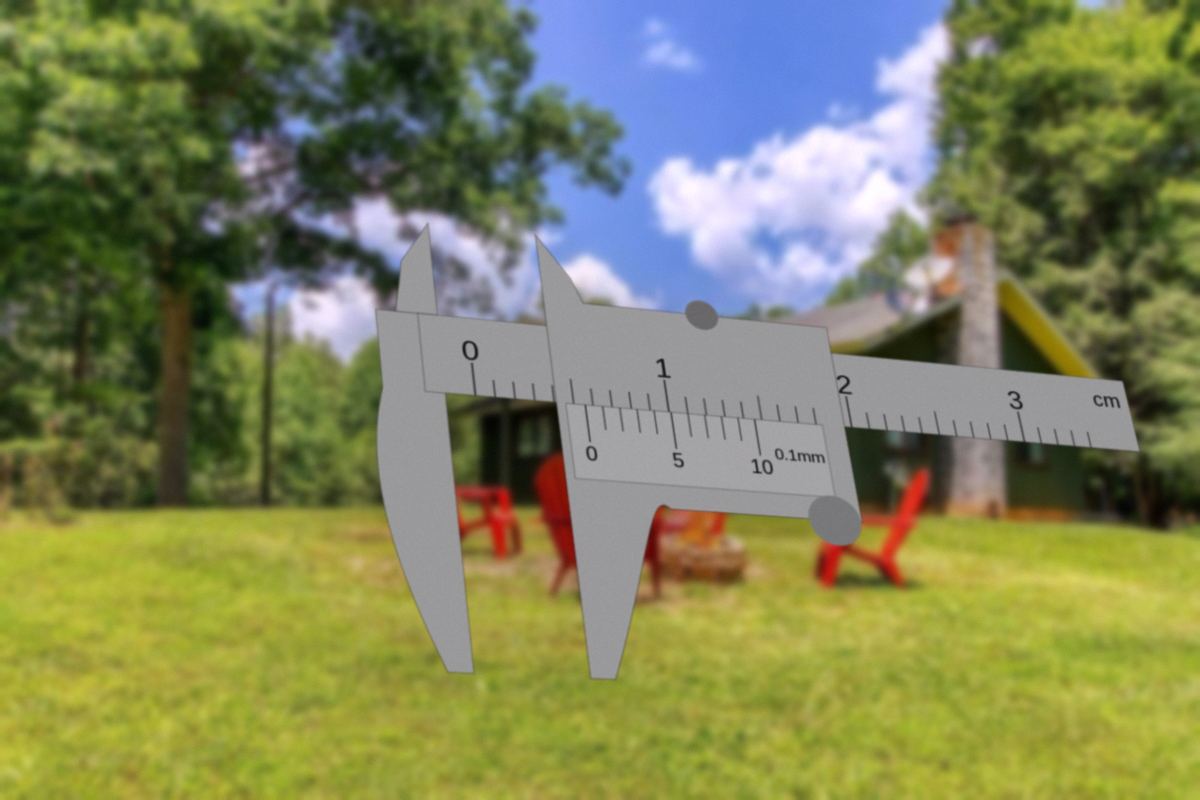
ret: 5.6
